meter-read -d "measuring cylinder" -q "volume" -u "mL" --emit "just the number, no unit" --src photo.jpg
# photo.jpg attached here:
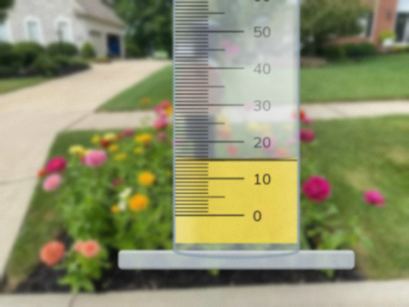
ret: 15
